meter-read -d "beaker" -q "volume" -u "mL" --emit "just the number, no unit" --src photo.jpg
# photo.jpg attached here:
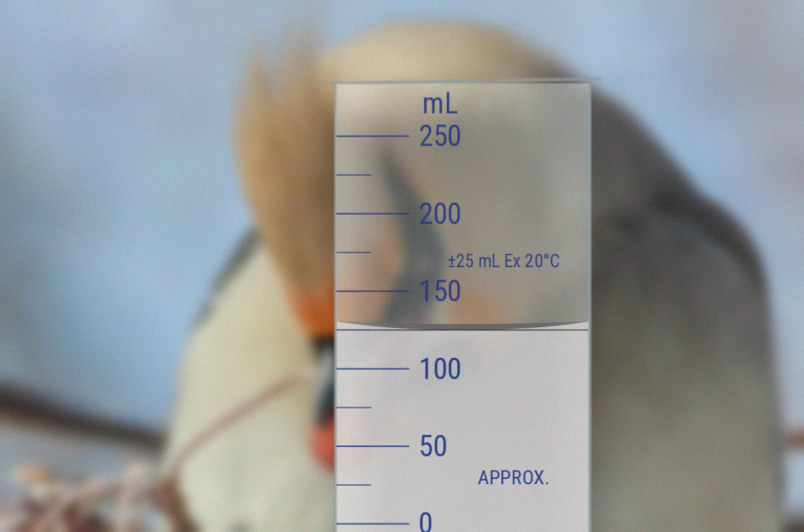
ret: 125
